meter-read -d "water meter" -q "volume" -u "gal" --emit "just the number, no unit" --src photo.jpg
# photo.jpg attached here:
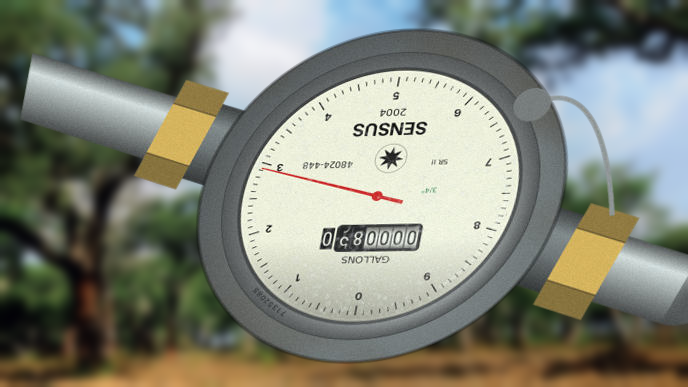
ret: 852.9
